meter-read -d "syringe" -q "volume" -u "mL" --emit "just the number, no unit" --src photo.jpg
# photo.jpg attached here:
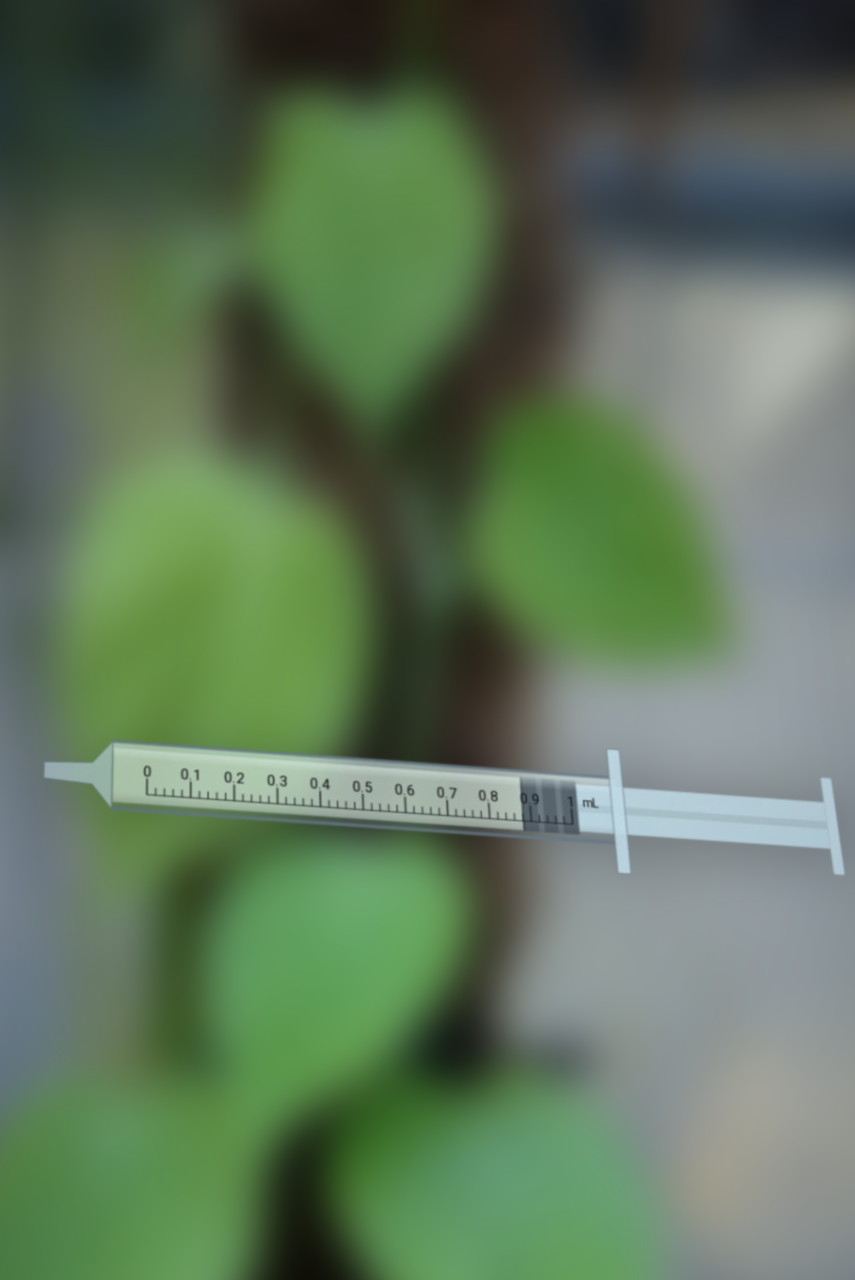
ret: 0.88
